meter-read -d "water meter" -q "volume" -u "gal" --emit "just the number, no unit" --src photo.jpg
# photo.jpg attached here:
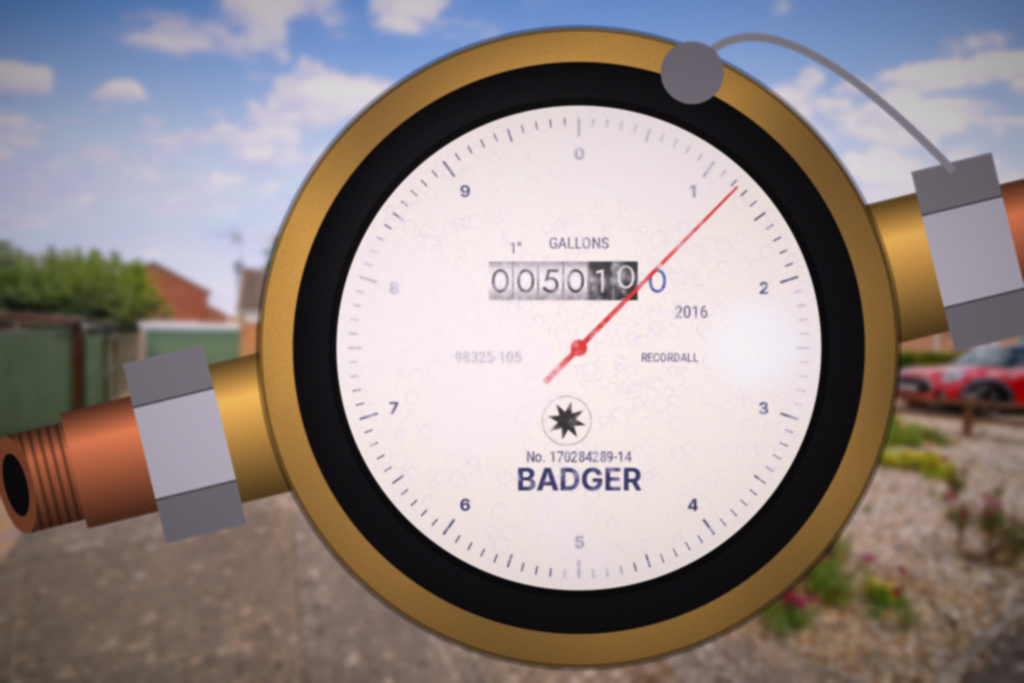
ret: 50101.2
